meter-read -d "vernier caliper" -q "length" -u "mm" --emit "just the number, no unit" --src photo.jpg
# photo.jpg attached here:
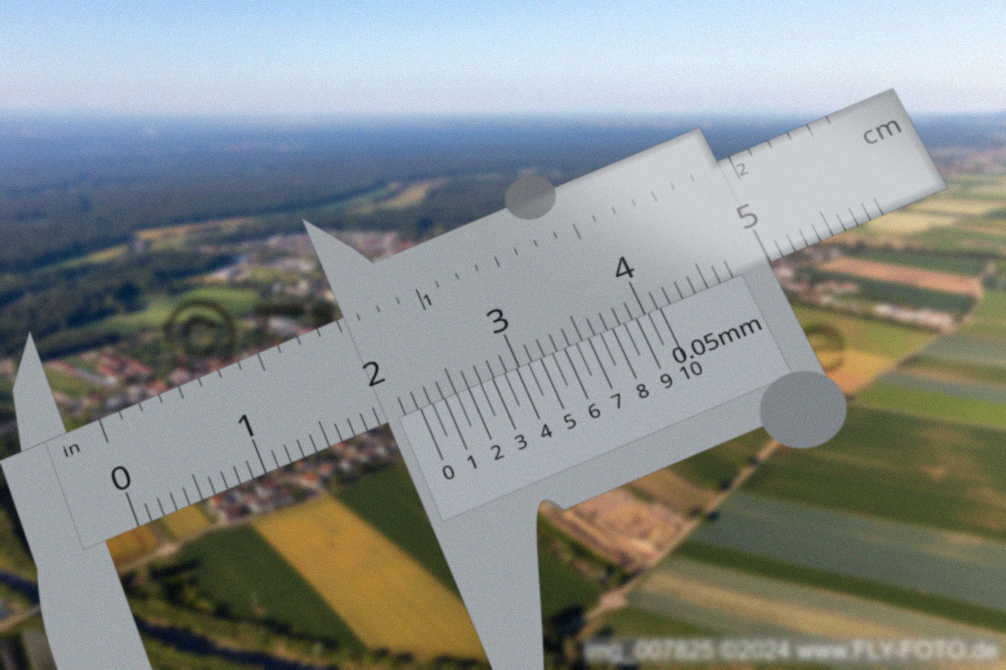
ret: 22.2
